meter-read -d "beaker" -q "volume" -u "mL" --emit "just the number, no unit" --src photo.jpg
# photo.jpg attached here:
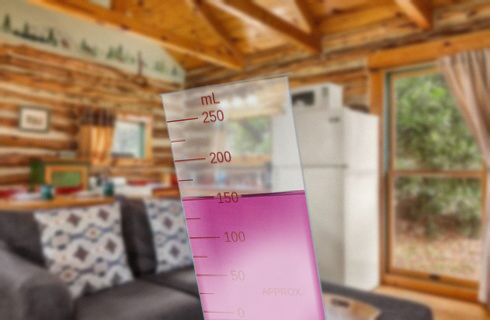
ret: 150
